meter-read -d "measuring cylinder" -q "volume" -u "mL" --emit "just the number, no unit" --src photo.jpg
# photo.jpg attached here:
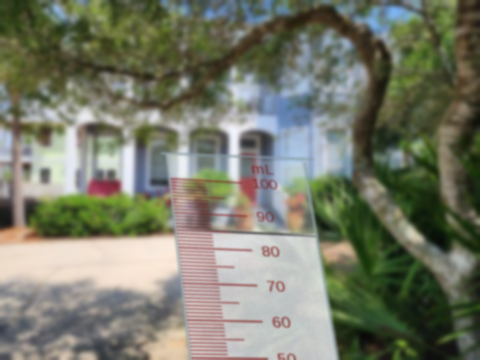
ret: 85
